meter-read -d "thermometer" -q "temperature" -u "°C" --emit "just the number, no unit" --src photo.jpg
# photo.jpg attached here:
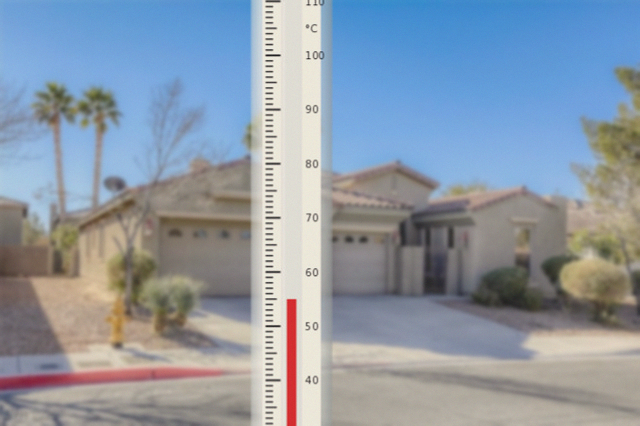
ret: 55
